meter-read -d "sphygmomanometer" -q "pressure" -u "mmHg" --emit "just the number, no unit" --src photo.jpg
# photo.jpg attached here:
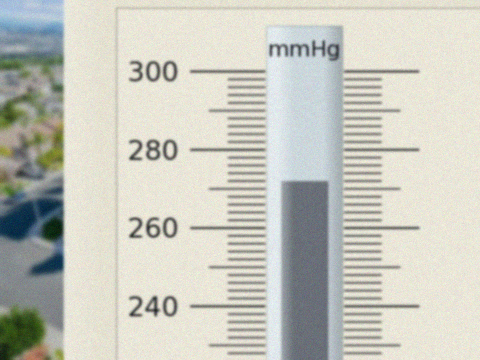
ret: 272
